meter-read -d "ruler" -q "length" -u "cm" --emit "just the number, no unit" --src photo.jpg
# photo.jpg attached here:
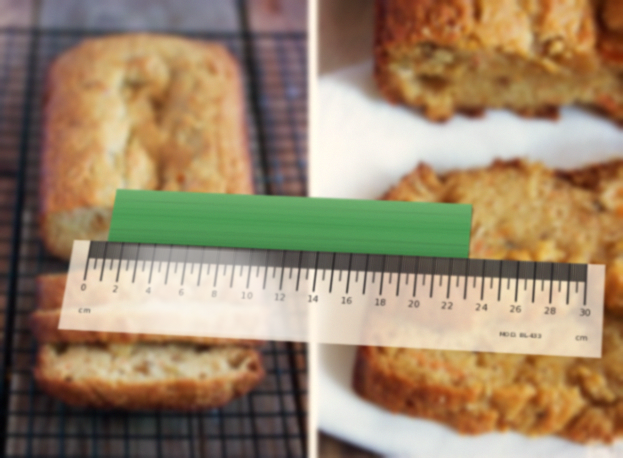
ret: 22
